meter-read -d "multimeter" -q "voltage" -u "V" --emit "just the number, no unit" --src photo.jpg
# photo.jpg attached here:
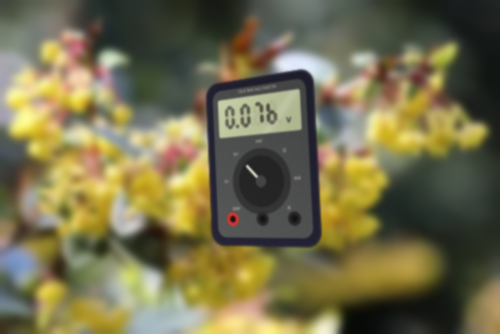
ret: 0.076
